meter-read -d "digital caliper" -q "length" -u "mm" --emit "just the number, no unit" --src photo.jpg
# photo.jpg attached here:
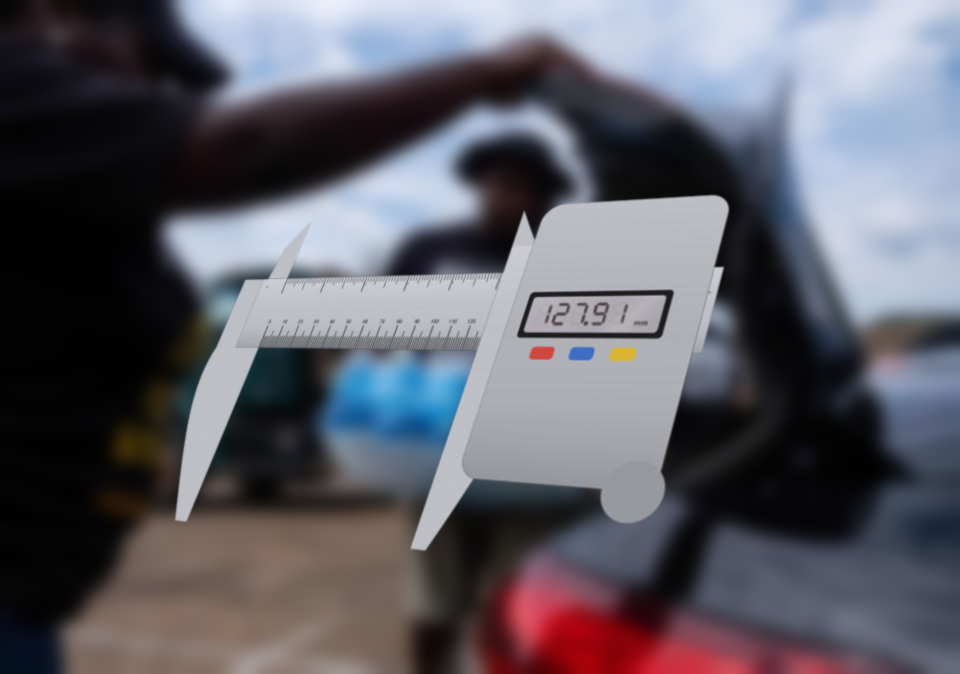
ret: 127.91
